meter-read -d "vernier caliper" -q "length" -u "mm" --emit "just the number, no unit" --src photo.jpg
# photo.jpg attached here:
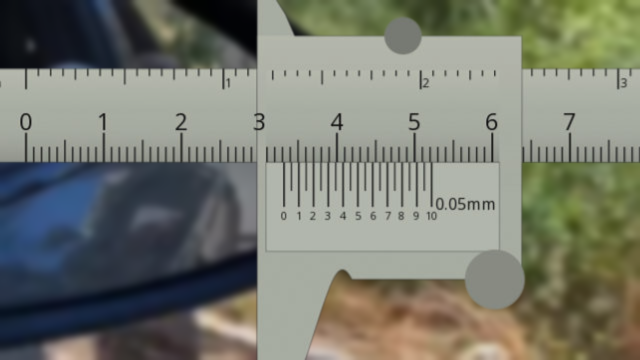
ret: 33.2
